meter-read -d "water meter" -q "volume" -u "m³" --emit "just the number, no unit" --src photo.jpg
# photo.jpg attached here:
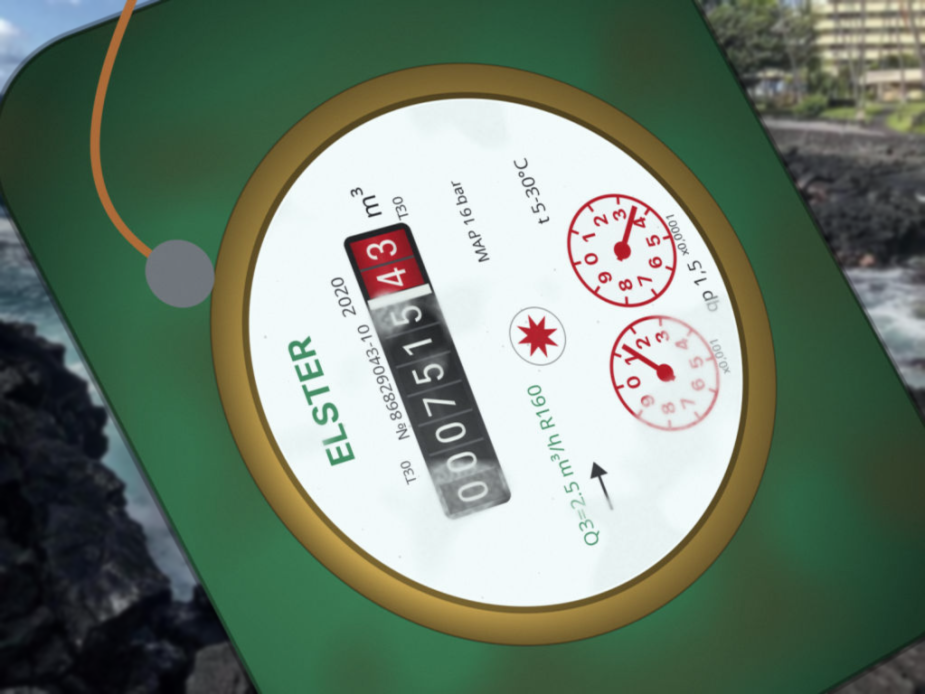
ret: 7515.4313
